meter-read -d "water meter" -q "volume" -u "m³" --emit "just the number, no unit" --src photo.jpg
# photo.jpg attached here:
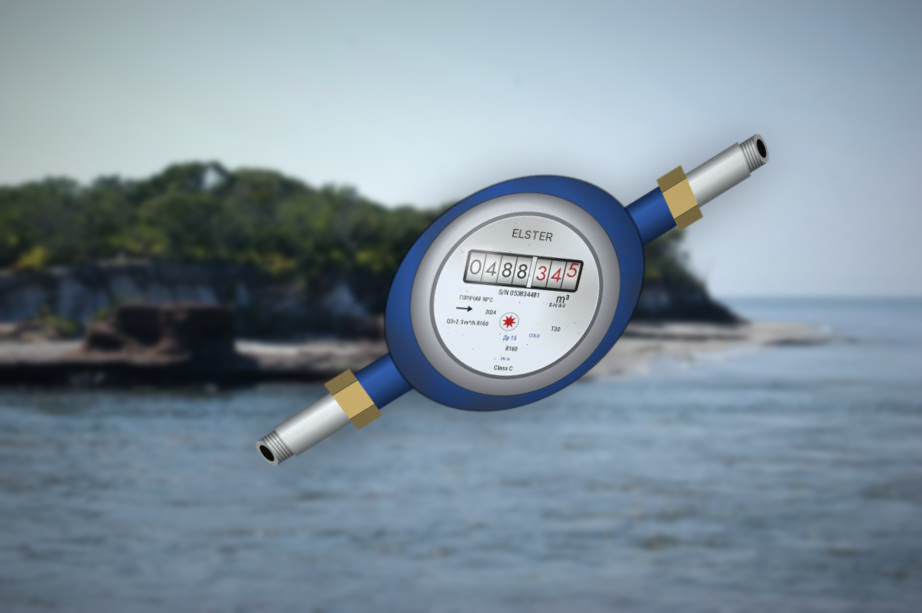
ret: 488.345
